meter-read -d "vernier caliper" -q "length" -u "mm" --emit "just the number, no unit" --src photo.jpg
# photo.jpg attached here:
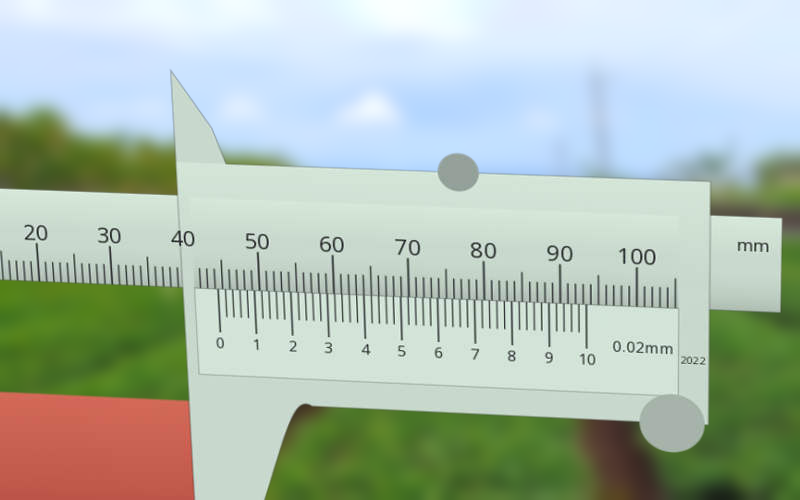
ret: 44.4
